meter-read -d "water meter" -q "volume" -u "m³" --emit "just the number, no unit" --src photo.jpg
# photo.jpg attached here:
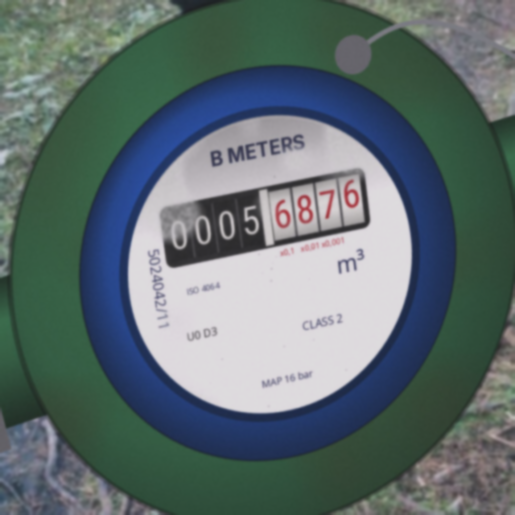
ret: 5.6876
